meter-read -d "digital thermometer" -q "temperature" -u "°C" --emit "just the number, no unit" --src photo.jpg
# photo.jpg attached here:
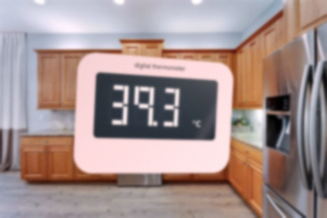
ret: 39.3
